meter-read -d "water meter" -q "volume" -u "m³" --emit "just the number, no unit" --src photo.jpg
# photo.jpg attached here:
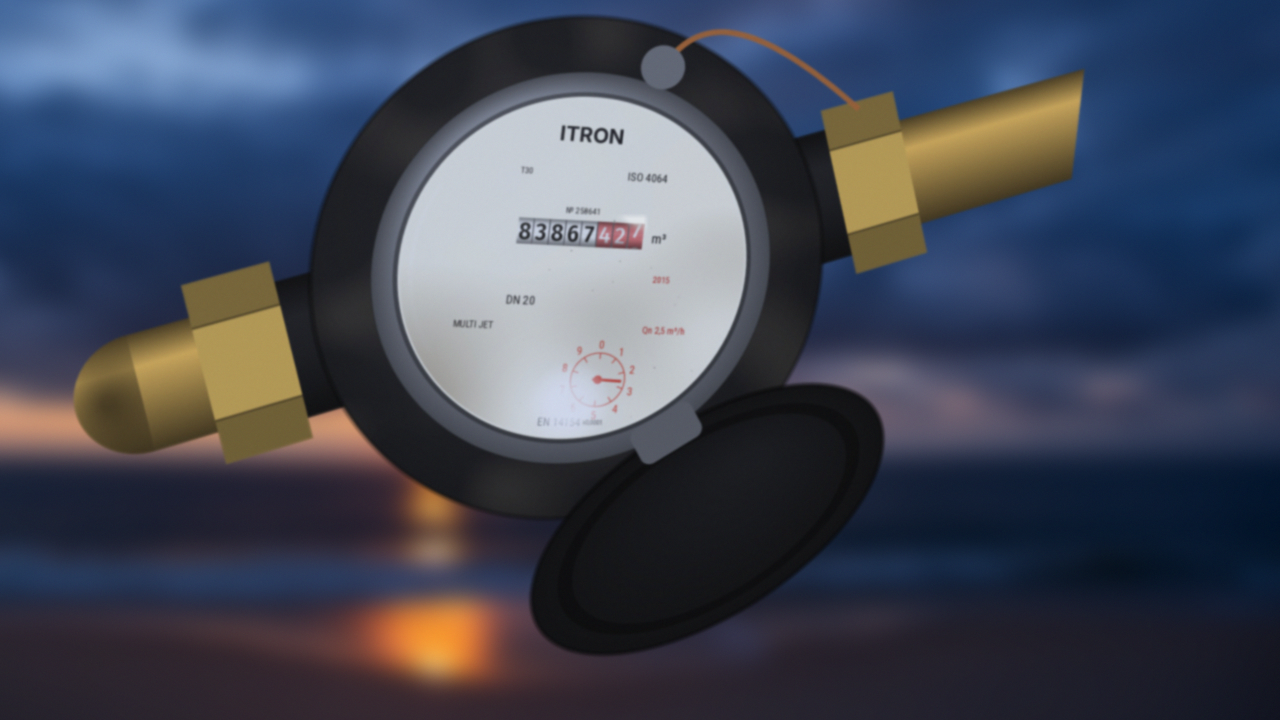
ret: 83867.4272
